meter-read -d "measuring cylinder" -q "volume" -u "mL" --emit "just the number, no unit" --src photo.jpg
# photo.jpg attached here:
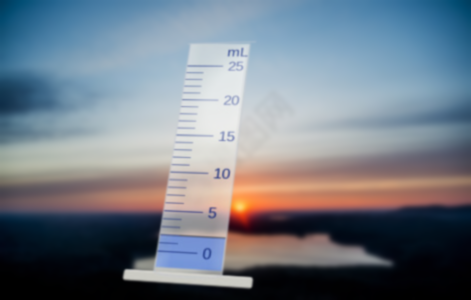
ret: 2
